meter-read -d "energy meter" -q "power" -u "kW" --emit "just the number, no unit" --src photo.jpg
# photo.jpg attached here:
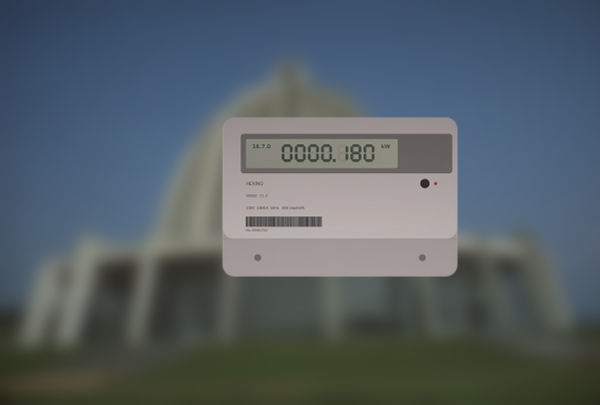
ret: 0.180
